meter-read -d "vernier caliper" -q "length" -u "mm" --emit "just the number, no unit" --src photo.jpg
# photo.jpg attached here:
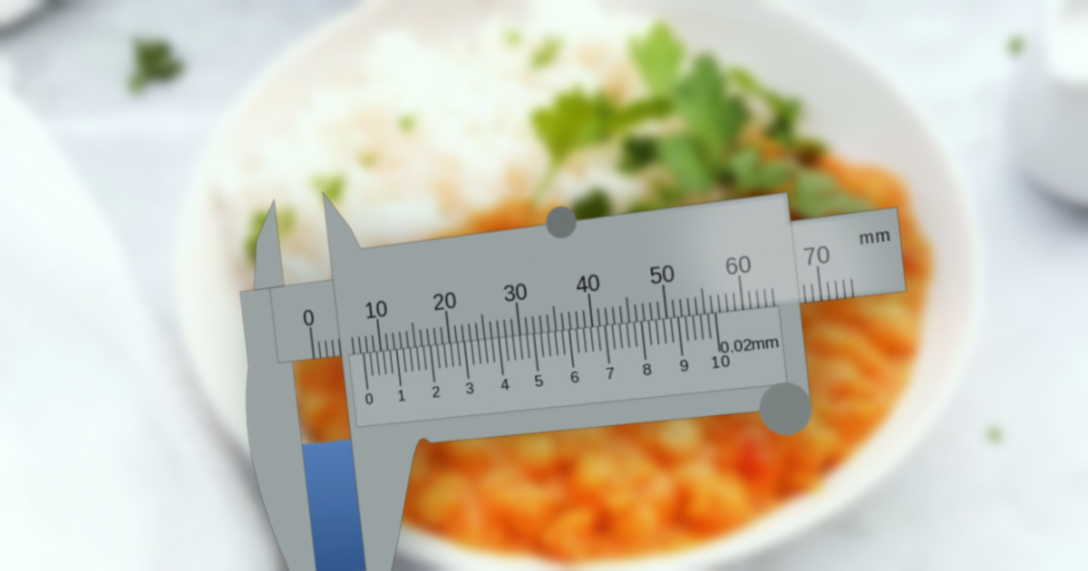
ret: 7.4
